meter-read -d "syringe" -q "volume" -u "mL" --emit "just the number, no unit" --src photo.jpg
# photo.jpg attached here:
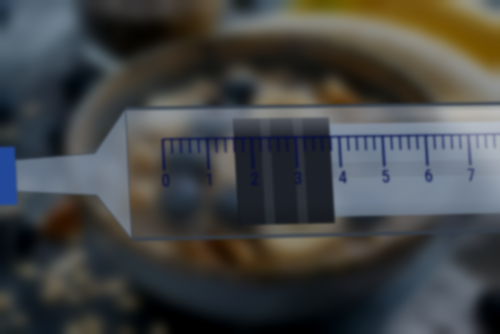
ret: 1.6
